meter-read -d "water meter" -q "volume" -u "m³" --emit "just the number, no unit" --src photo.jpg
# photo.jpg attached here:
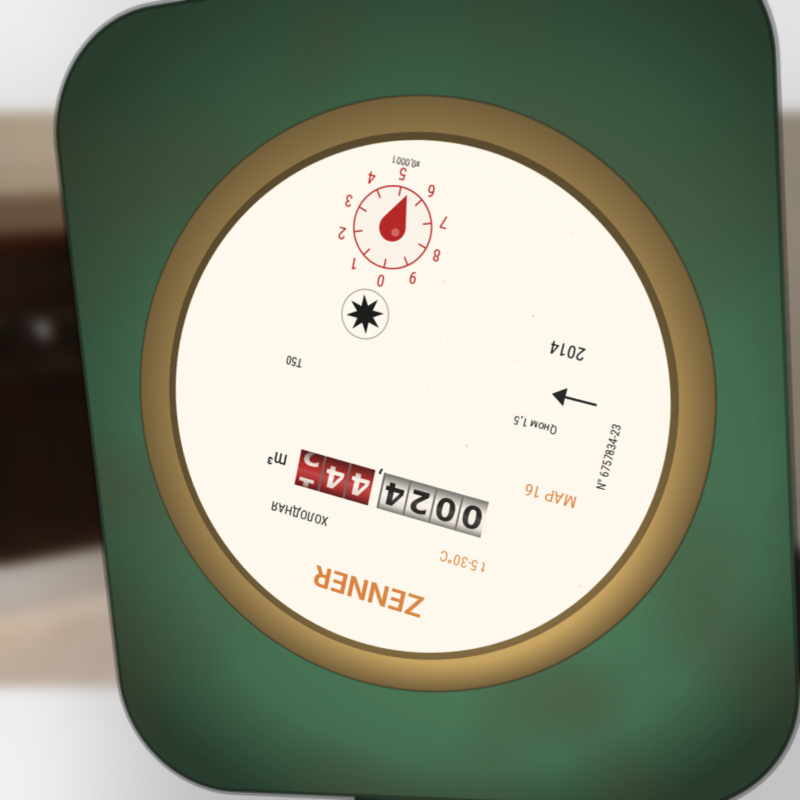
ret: 24.4415
